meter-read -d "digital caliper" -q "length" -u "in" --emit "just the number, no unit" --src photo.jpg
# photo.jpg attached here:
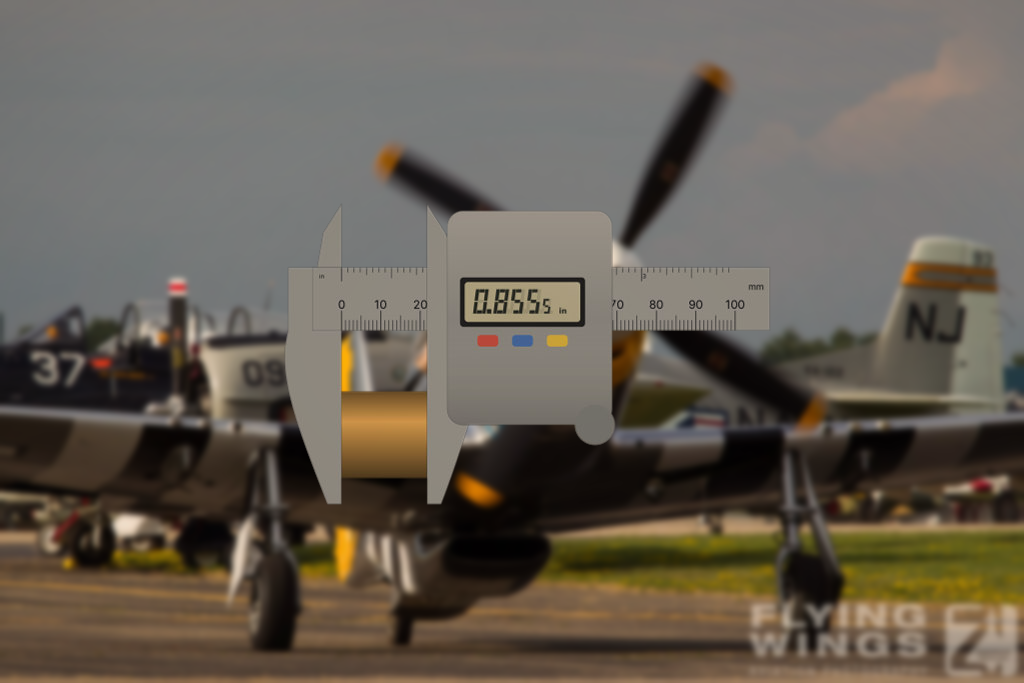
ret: 0.8555
